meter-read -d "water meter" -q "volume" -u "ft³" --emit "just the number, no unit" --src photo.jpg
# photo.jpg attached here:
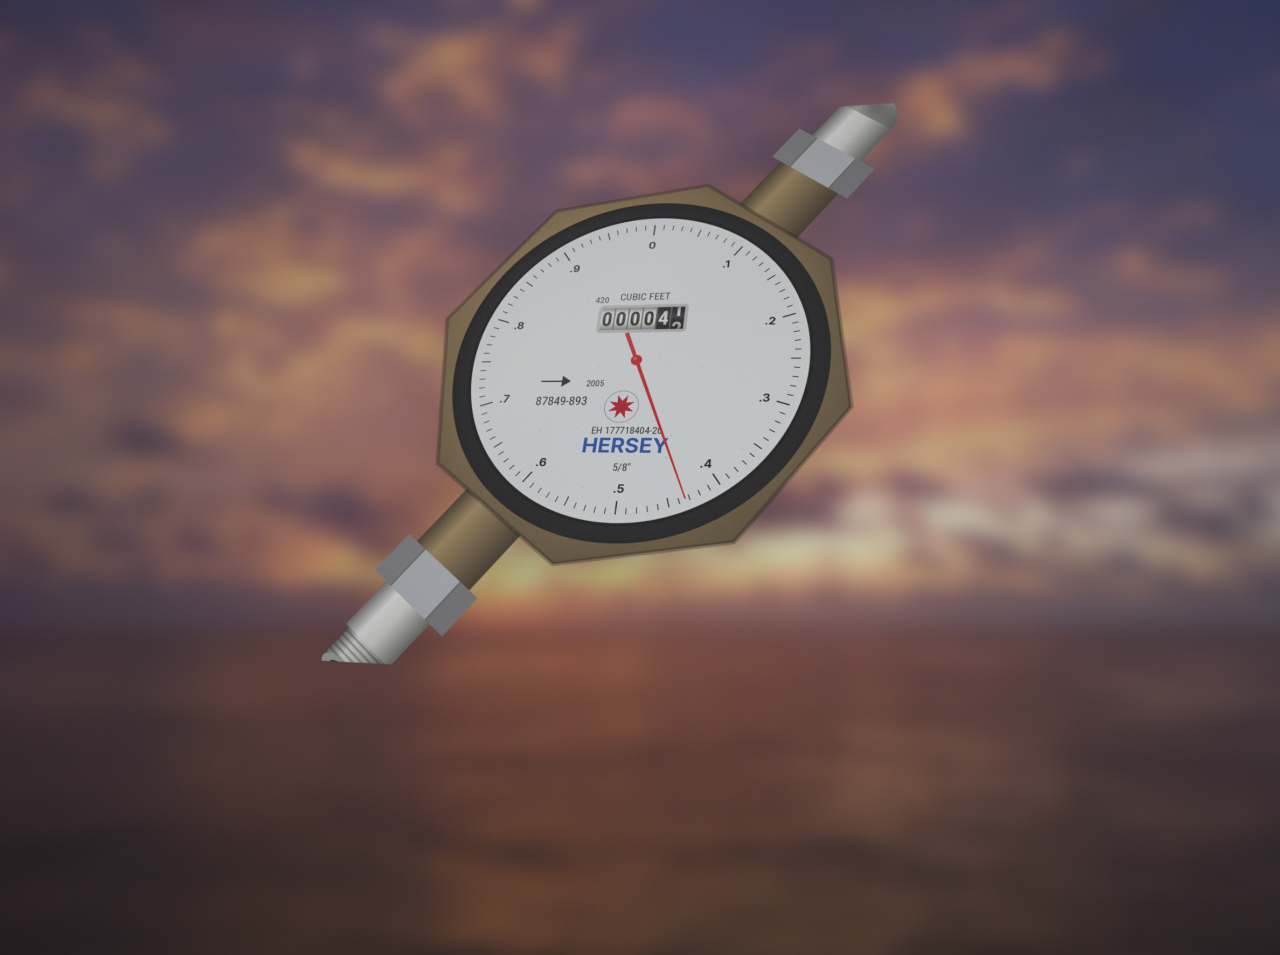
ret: 41.43
